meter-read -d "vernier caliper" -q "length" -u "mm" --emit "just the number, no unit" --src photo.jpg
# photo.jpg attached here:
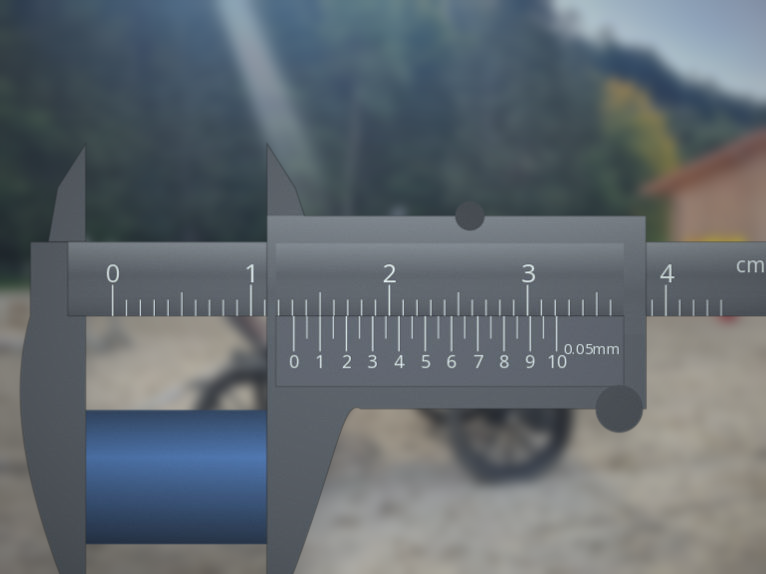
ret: 13.1
